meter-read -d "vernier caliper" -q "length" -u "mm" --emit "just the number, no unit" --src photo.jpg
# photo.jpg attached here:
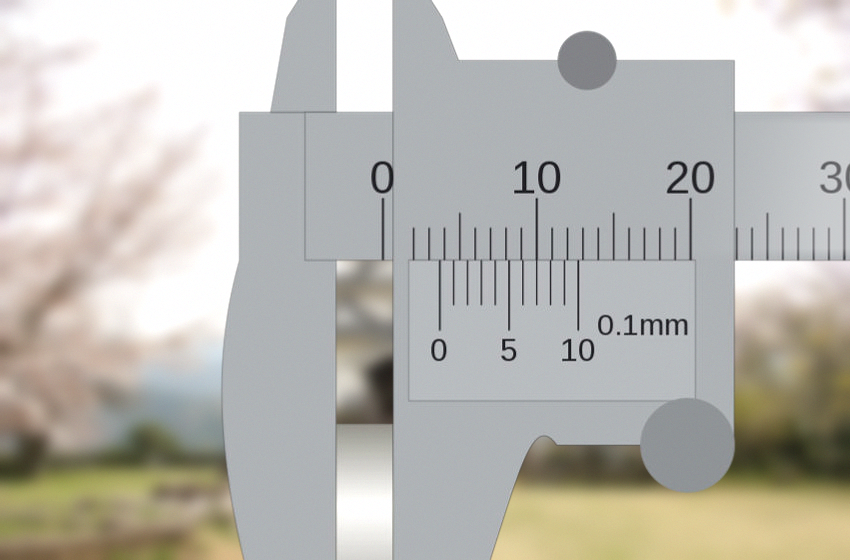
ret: 3.7
